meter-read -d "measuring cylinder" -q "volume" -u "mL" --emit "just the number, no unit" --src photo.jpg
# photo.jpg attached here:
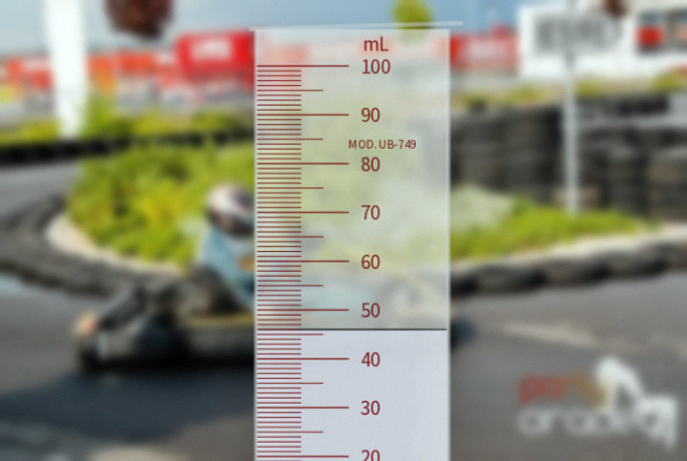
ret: 46
